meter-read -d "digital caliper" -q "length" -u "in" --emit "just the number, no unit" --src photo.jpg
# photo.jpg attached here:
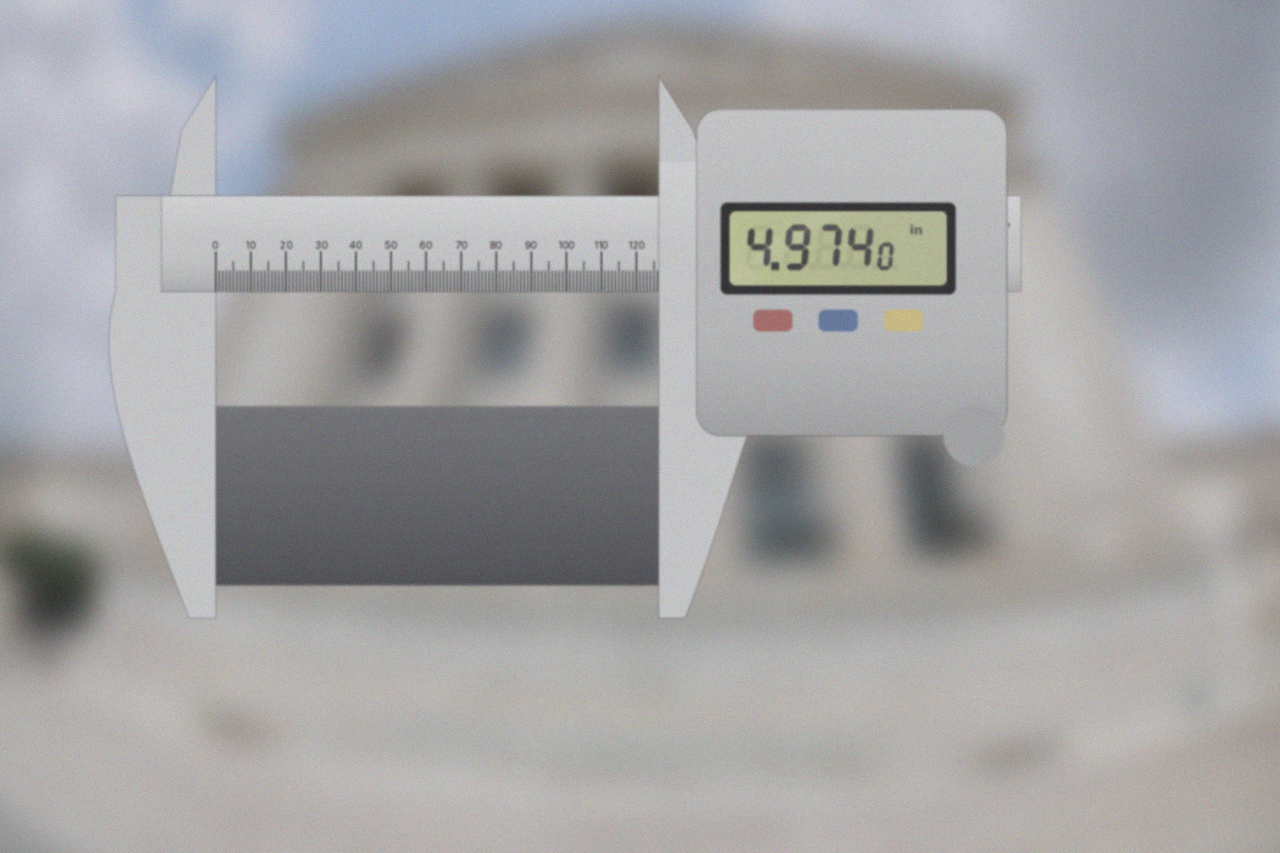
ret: 4.9740
